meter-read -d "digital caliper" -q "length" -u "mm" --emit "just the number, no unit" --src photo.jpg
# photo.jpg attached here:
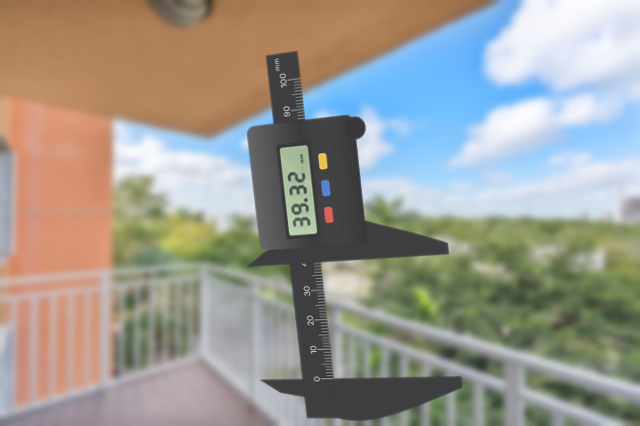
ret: 39.32
